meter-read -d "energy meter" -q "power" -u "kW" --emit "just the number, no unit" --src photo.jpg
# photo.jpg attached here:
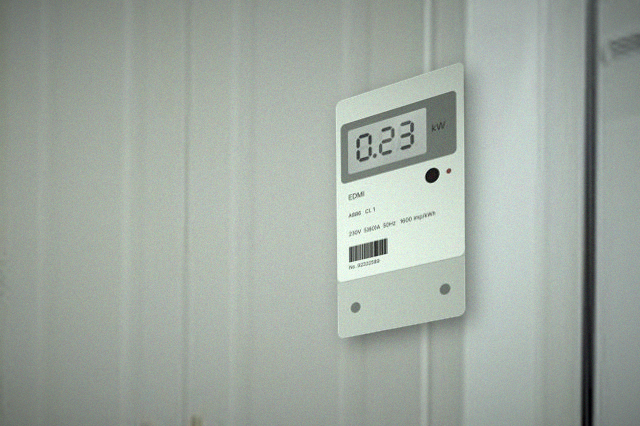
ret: 0.23
